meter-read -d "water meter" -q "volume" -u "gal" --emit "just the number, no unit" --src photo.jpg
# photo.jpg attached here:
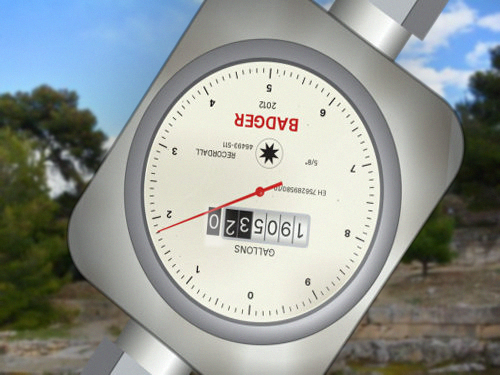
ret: 1905321.8
